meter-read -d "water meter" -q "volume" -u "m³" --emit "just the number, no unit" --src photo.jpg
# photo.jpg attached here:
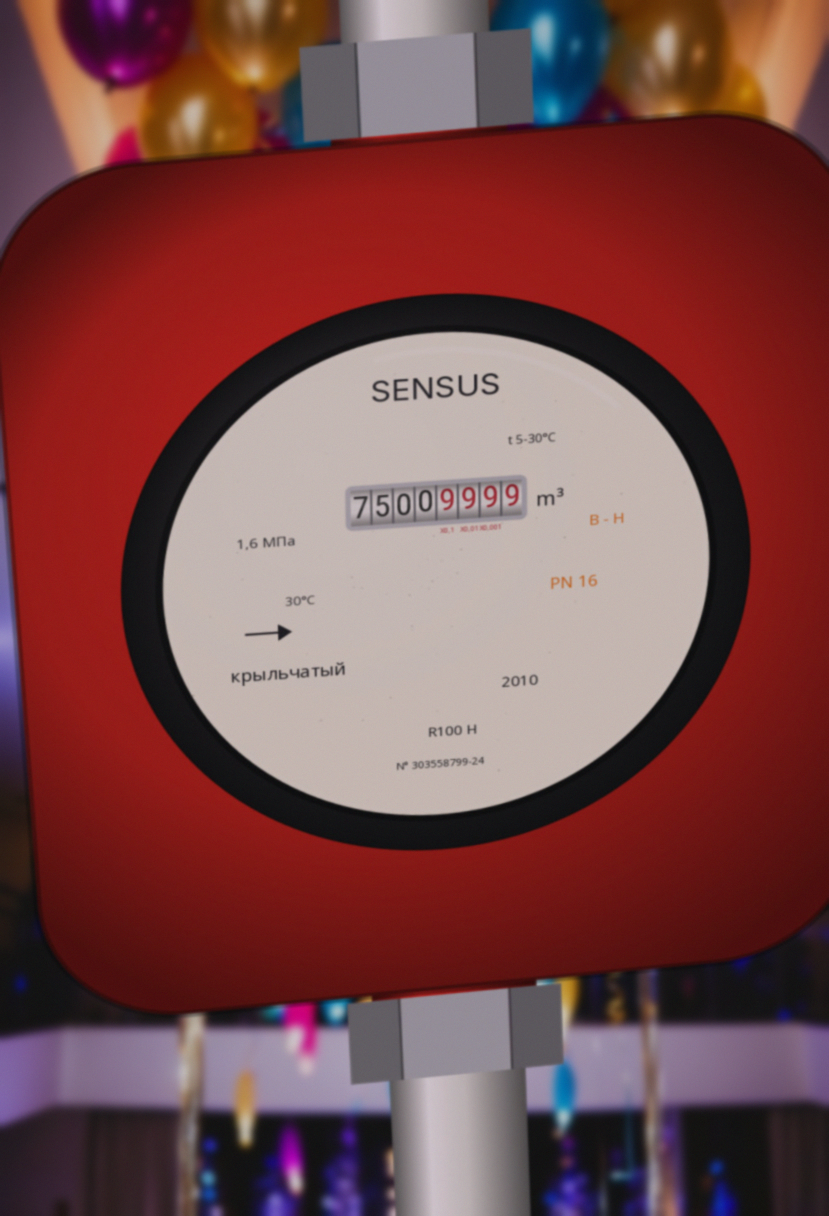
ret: 7500.9999
